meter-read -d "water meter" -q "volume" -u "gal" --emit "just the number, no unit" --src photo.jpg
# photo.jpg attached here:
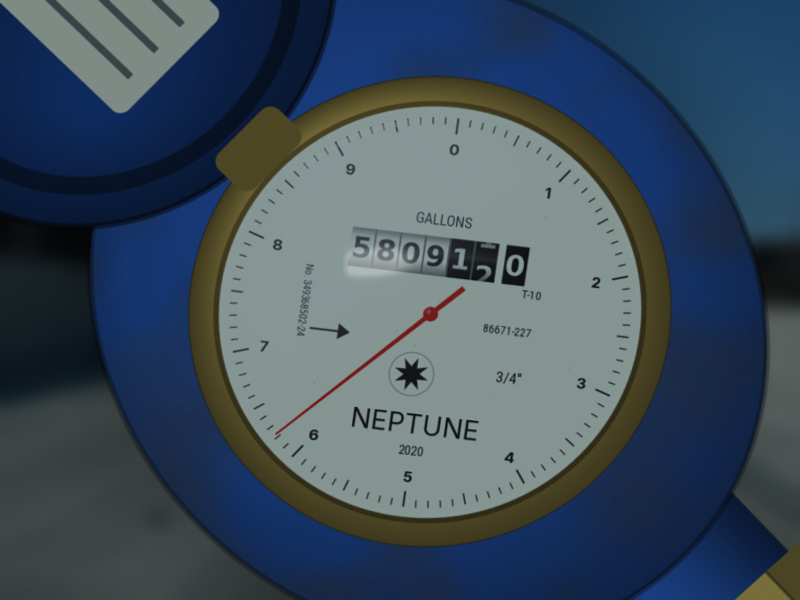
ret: 5809116.2
